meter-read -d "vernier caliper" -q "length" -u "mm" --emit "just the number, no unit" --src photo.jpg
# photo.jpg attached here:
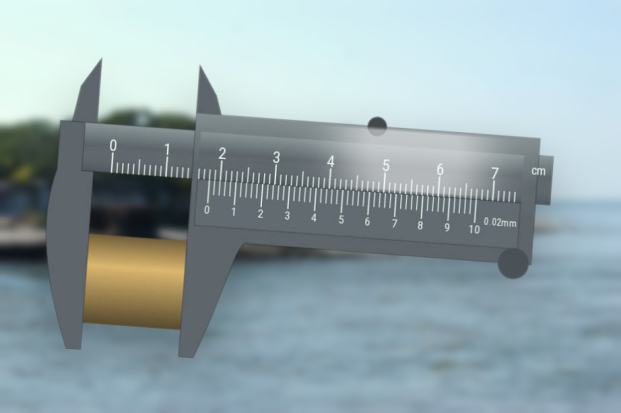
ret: 18.0
